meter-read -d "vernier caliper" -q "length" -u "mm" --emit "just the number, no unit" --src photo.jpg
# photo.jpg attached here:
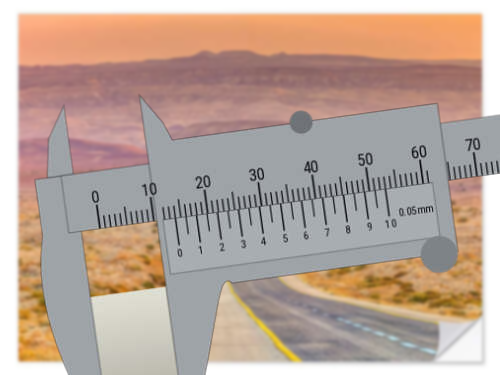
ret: 14.0
